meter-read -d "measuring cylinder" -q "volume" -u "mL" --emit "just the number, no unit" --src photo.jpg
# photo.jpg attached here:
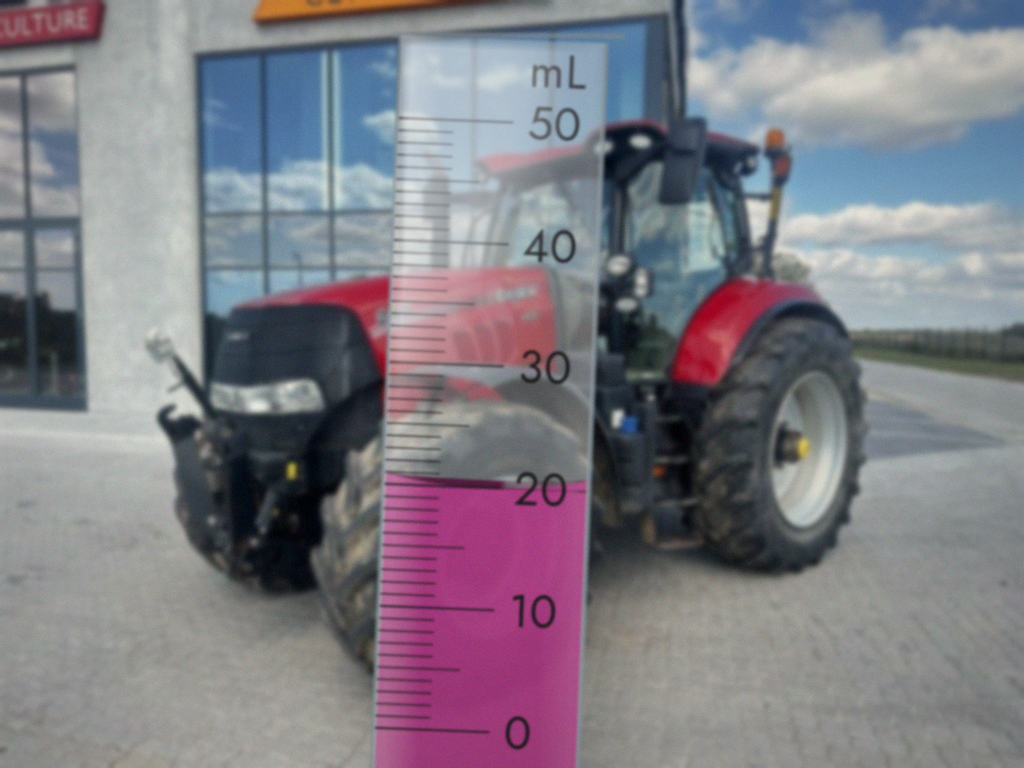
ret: 20
